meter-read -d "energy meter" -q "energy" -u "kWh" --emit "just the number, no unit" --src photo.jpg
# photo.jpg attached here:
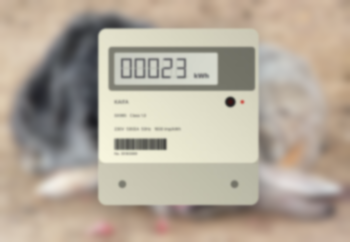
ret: 23
